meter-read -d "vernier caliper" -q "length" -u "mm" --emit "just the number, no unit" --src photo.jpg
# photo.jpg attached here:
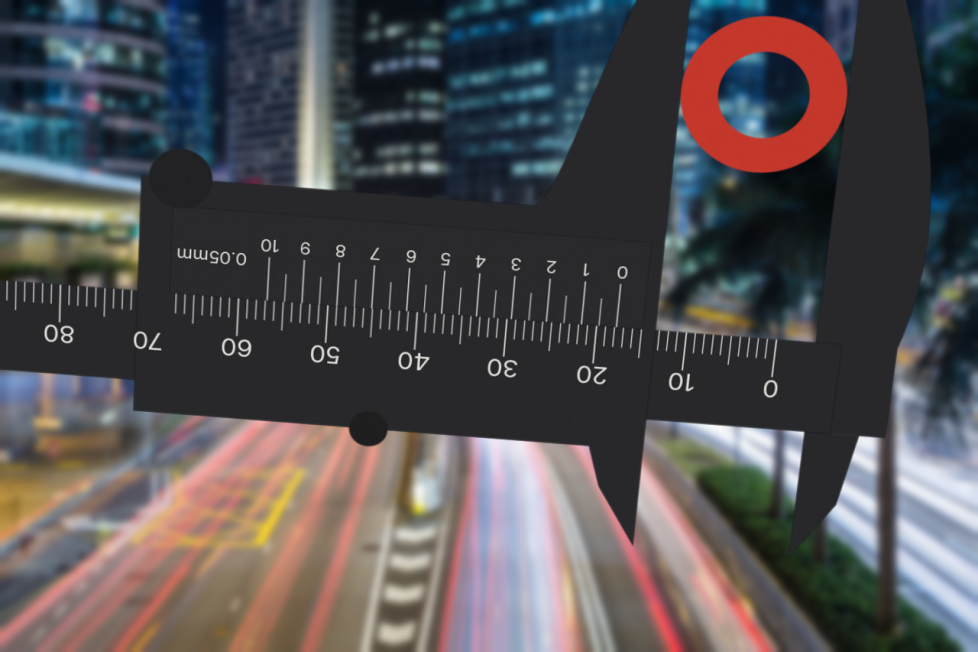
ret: 17.8
